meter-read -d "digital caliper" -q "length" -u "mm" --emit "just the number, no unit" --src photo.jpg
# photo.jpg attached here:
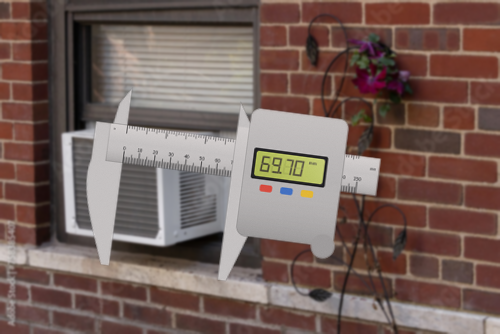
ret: 69.70
